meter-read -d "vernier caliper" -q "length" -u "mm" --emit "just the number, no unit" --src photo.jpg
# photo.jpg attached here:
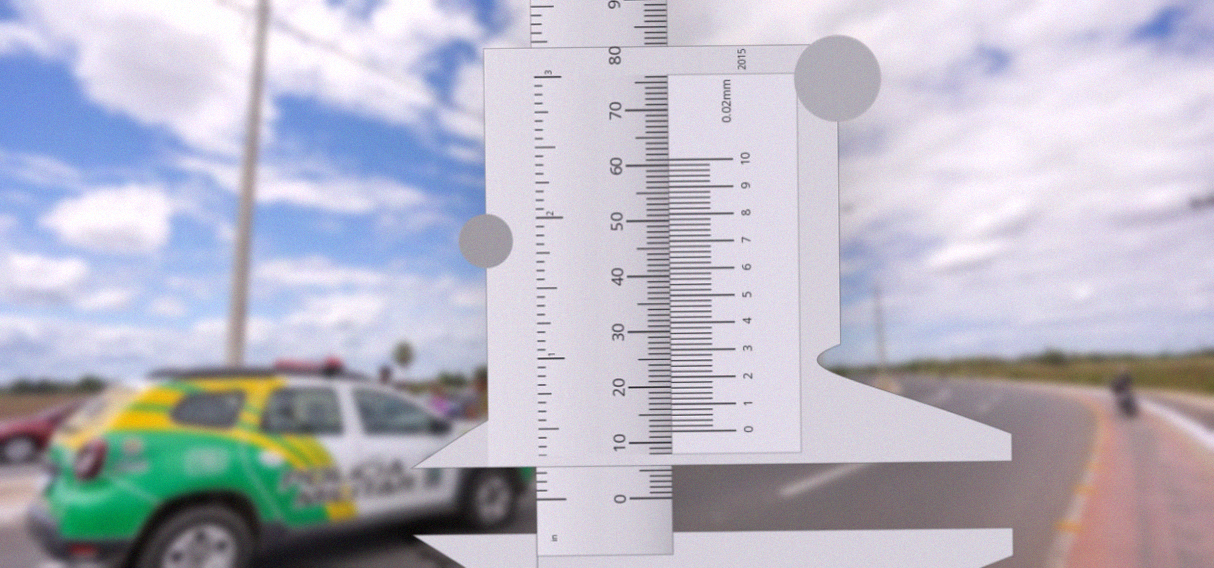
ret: 12.0
